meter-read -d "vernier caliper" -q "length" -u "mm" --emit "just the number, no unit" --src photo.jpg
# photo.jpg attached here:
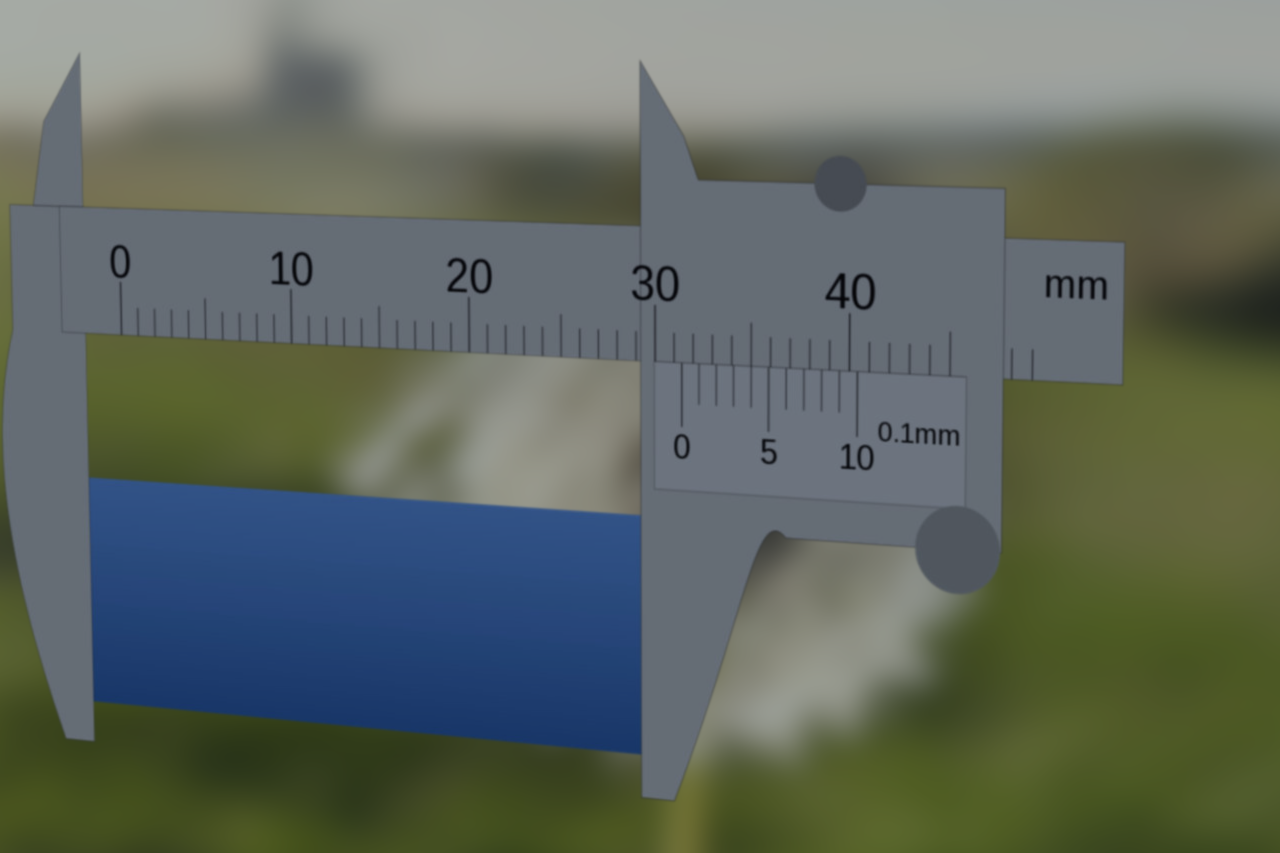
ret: 31.4
